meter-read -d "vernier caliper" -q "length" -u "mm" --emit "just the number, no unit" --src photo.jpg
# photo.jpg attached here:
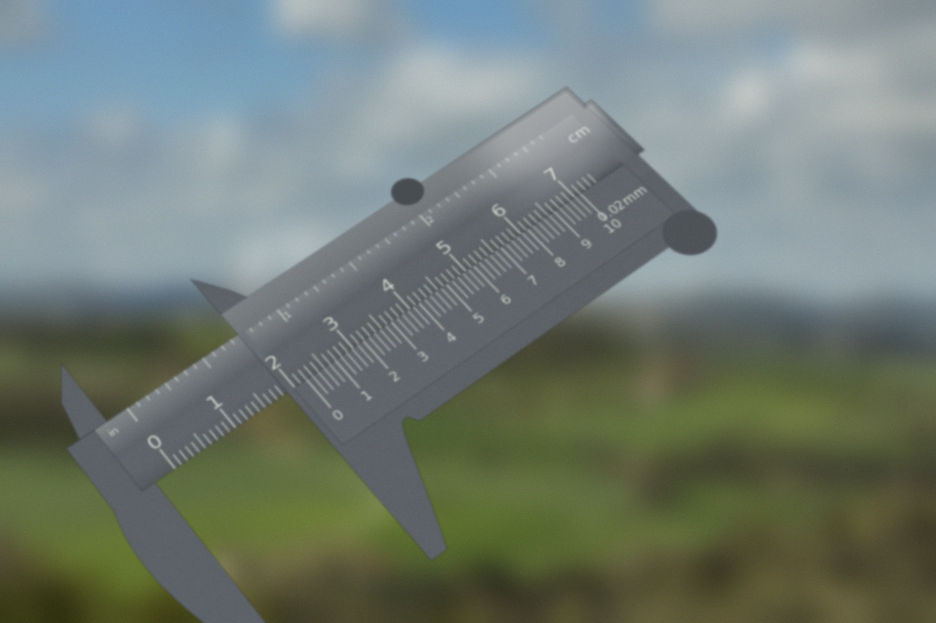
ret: 22.0
